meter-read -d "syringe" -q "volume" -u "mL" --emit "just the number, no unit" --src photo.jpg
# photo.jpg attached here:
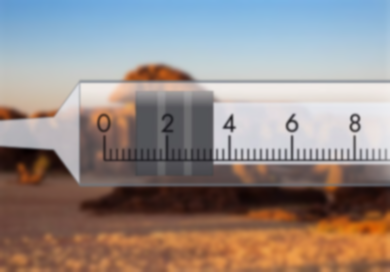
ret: 1
